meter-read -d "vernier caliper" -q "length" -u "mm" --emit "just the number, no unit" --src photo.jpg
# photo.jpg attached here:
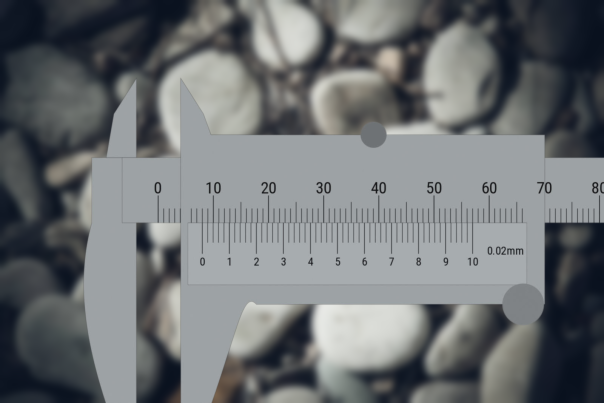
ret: 8.0
